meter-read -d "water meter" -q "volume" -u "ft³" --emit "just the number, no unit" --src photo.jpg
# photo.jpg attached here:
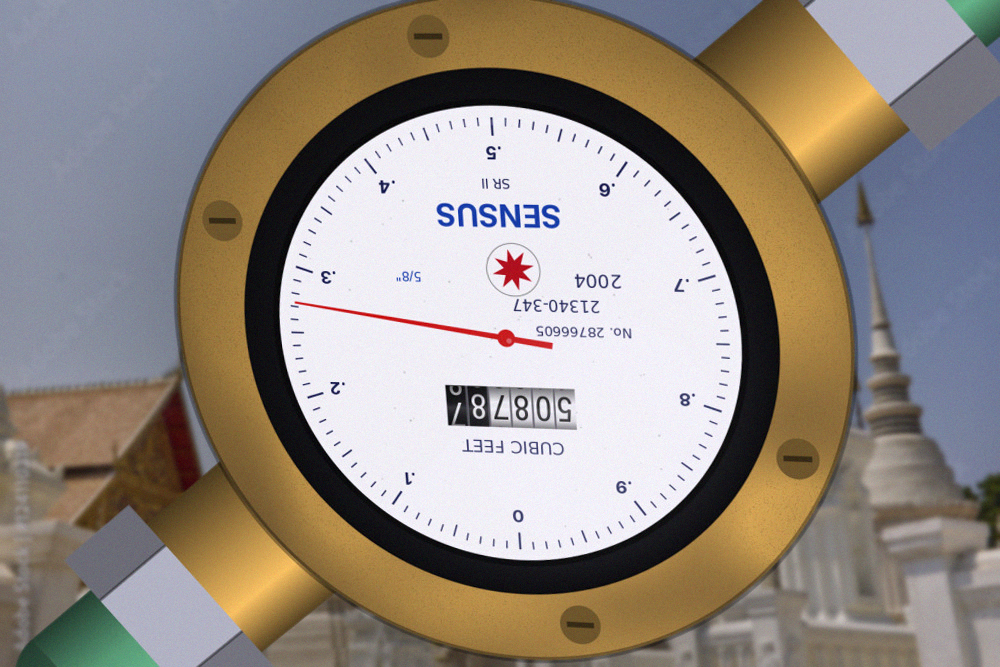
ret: 508787.27
